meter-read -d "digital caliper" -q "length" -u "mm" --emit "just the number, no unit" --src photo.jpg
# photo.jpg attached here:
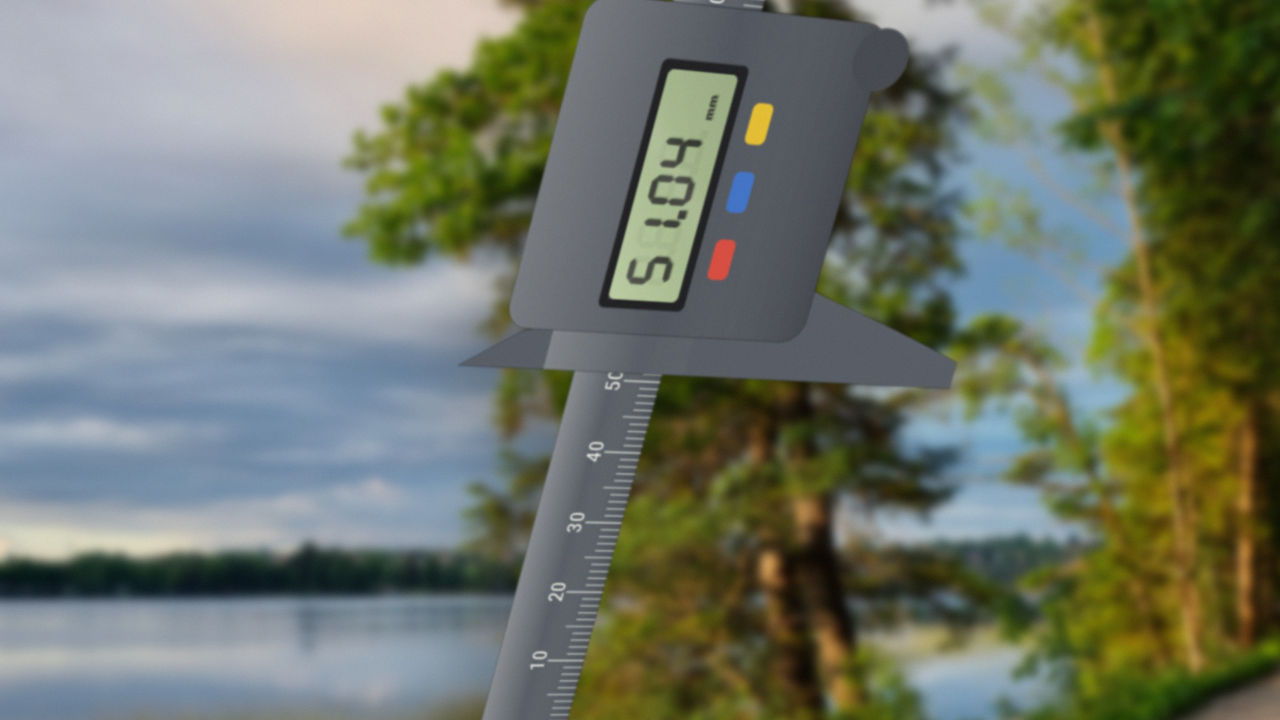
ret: 51.04
